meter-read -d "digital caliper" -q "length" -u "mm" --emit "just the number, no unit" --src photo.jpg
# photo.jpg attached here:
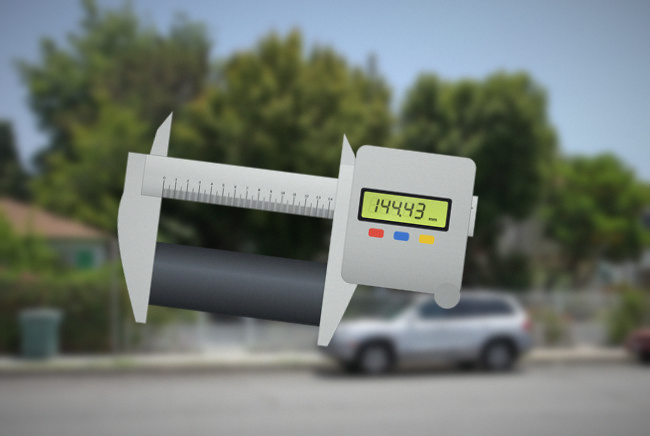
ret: 144.43
